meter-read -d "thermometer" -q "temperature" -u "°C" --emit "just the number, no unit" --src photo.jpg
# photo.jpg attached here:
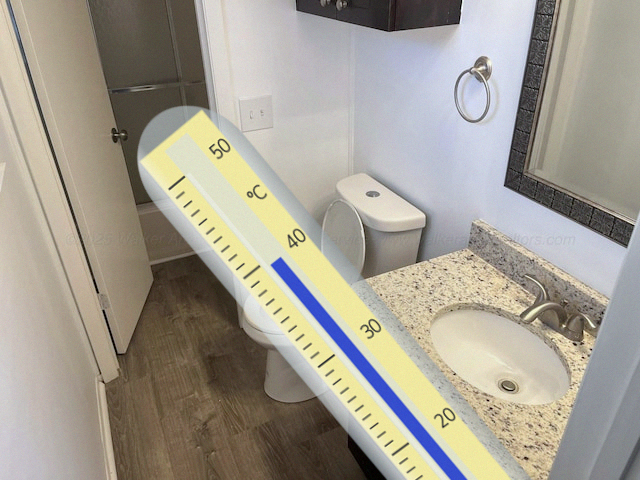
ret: 39.5
